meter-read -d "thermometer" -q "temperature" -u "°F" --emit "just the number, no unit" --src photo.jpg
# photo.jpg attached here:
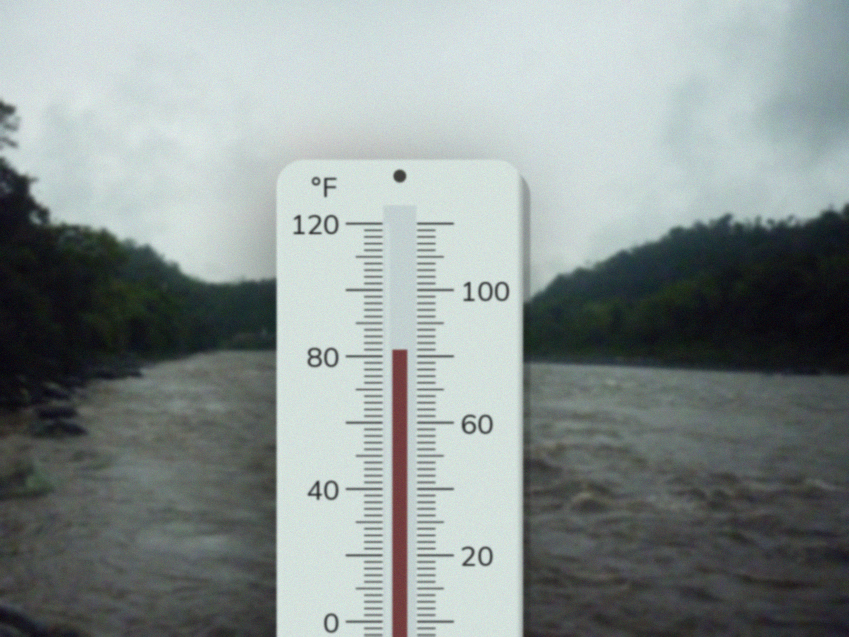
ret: 82
